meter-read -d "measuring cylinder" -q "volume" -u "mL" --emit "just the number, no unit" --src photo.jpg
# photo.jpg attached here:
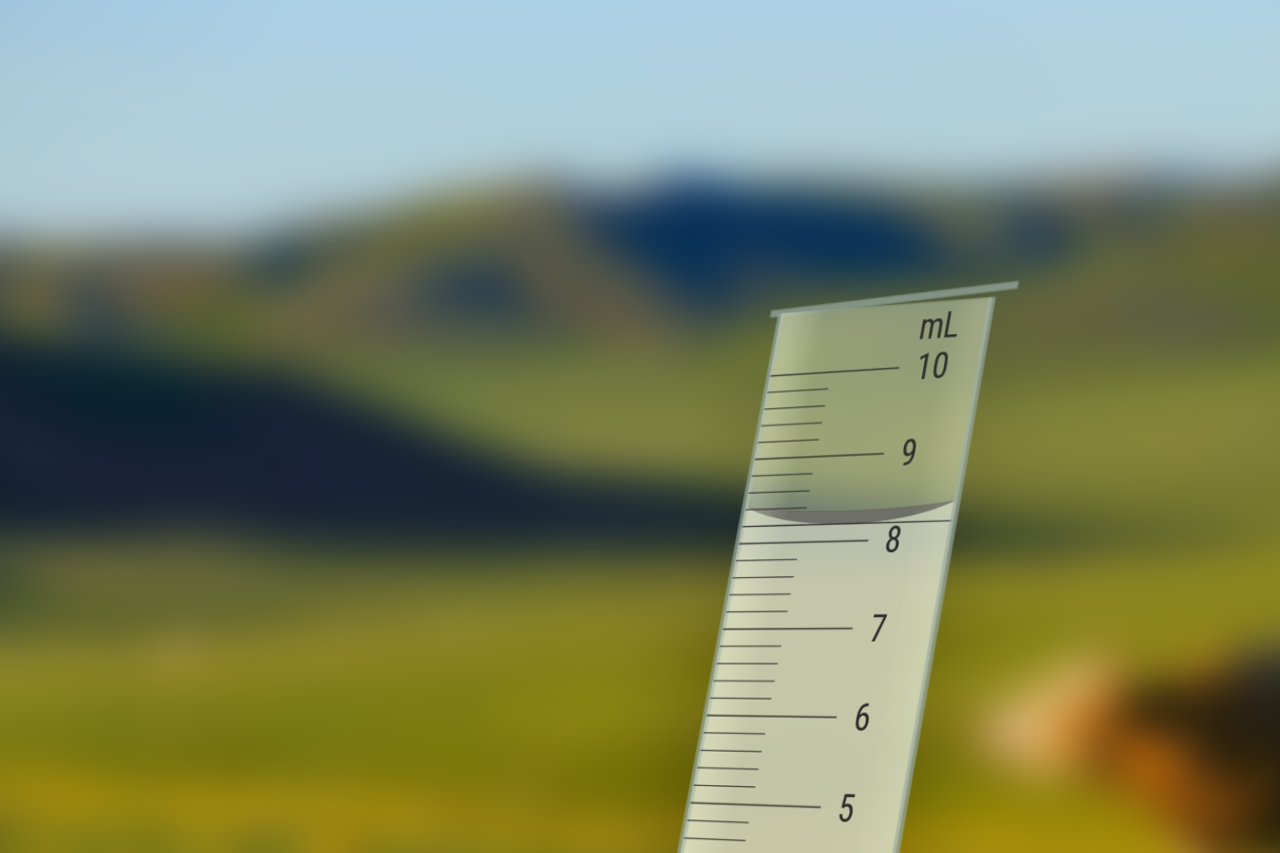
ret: 8.2
